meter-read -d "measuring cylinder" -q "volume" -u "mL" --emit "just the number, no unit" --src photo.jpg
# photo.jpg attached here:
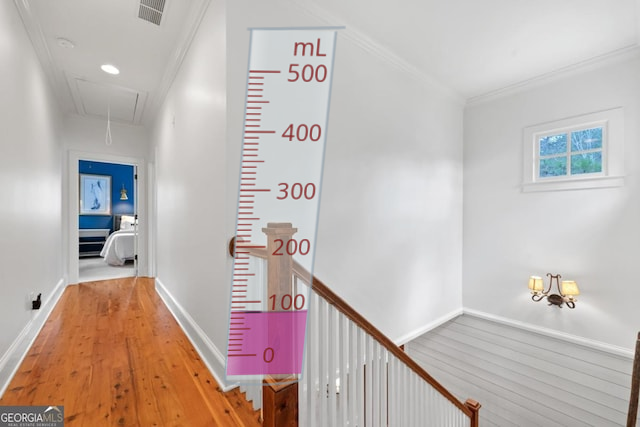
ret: 80
